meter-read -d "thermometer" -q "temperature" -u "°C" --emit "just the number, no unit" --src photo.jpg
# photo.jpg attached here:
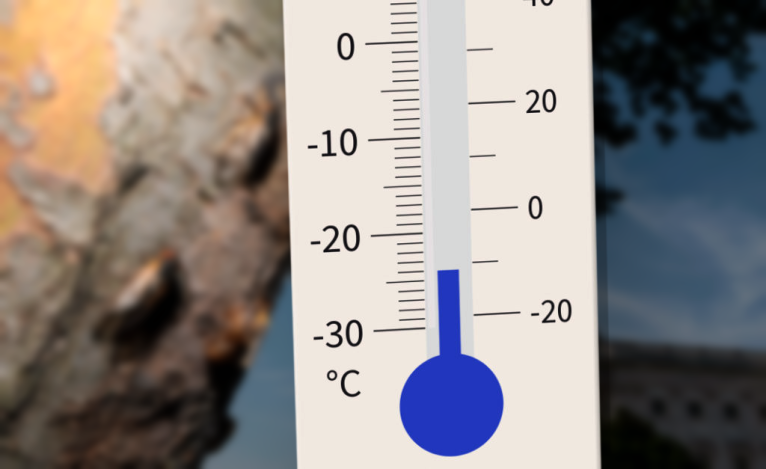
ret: -24
